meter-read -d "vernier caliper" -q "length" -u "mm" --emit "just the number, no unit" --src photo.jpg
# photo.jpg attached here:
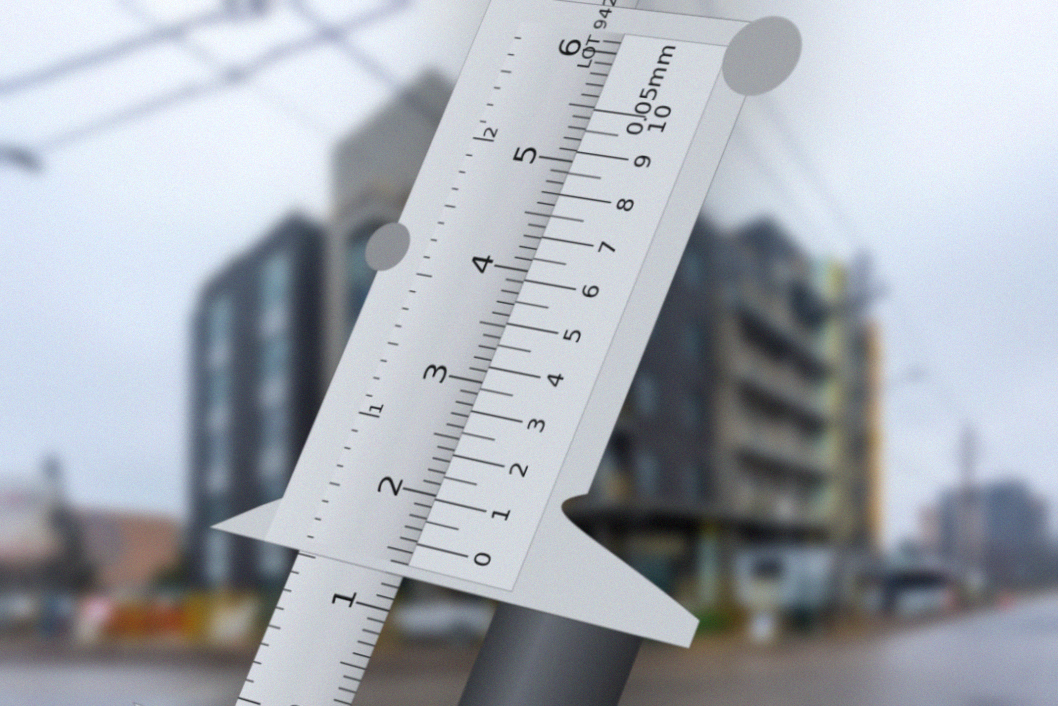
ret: 15.8
